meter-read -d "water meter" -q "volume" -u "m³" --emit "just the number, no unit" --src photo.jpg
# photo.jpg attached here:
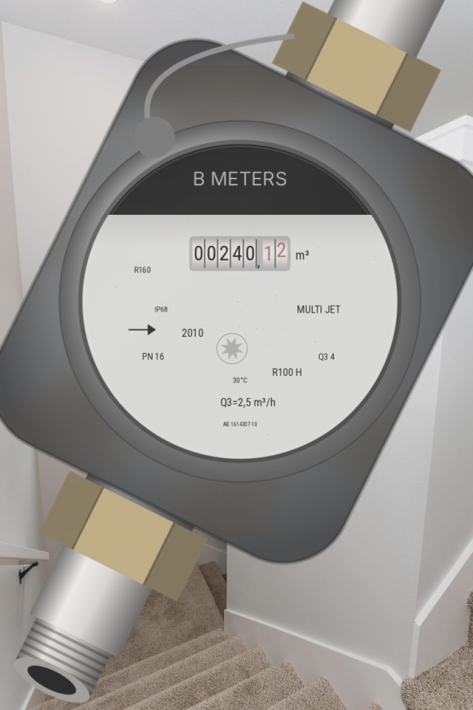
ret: 240.12
